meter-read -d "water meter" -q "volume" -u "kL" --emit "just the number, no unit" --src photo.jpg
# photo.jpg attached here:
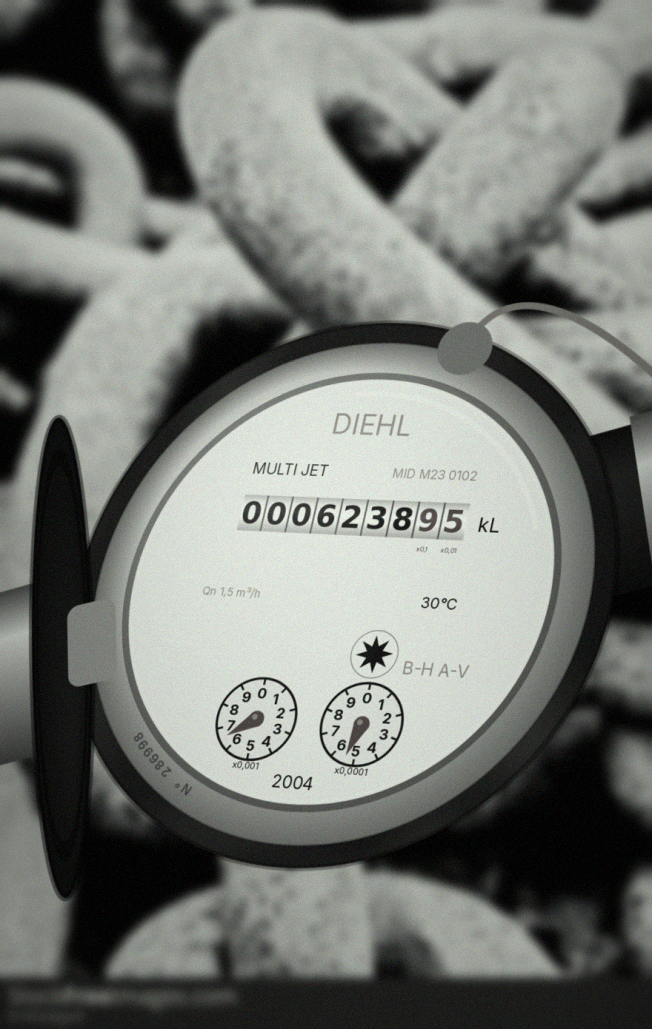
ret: 6238.9565
